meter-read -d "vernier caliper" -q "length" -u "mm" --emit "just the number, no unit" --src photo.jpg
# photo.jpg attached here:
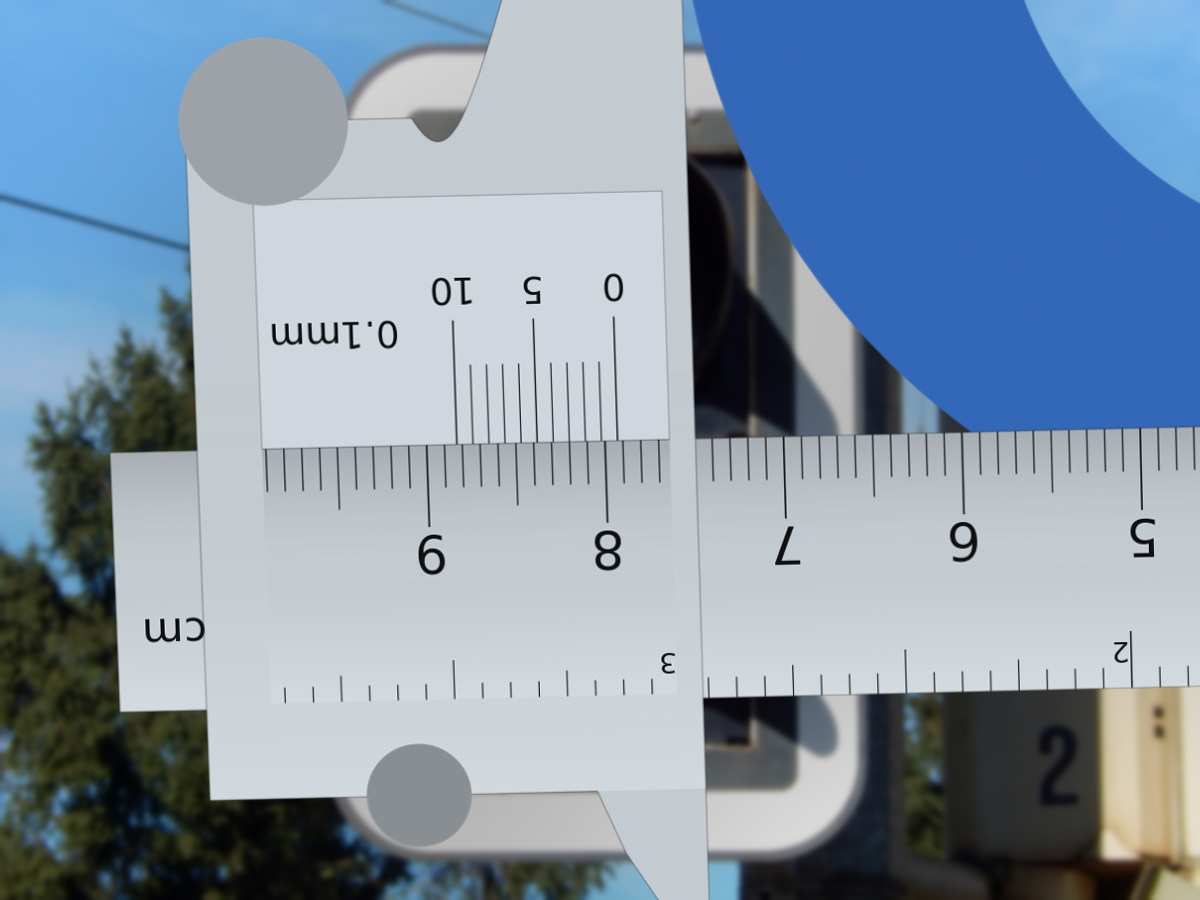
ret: 79.3
